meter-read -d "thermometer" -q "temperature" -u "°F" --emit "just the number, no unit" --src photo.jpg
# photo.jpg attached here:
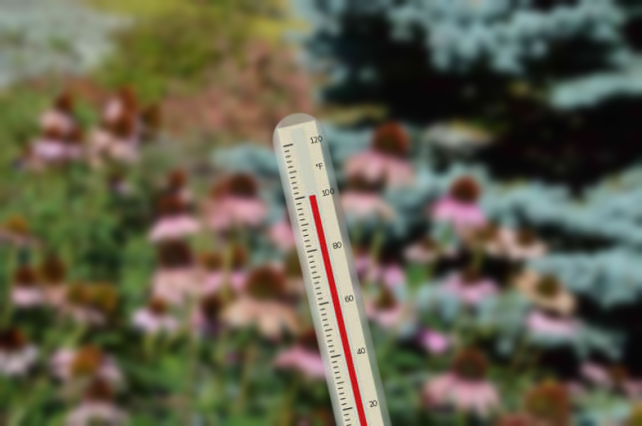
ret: 100
